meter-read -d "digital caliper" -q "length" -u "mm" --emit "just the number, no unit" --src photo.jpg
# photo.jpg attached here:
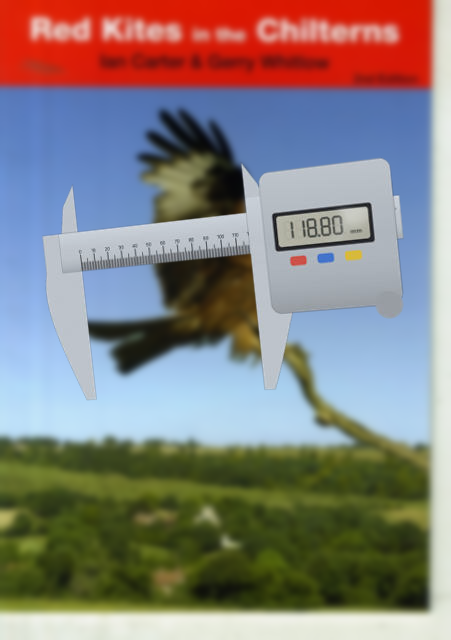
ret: 118.80
